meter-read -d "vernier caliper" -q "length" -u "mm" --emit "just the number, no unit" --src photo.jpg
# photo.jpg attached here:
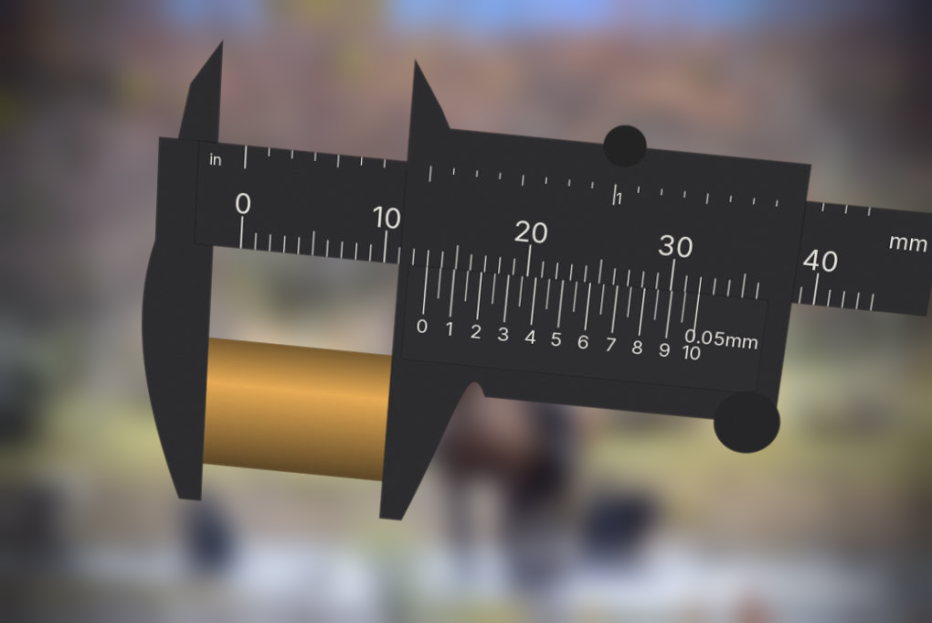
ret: 13.0
